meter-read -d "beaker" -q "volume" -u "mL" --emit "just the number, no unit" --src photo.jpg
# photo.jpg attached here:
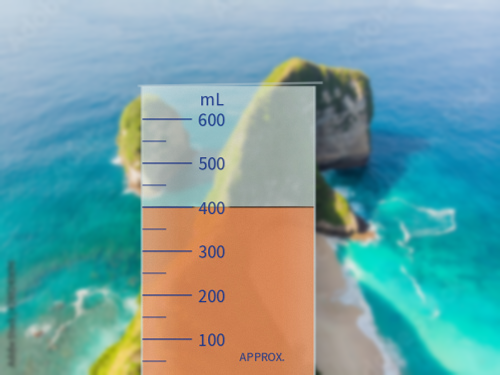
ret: 400
